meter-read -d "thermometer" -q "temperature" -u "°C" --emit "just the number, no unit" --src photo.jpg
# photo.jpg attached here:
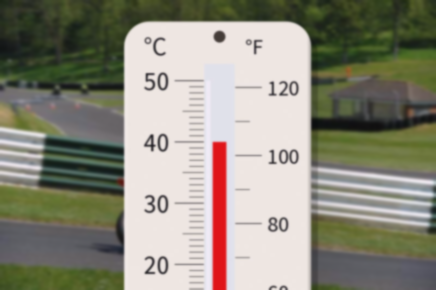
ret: 40
